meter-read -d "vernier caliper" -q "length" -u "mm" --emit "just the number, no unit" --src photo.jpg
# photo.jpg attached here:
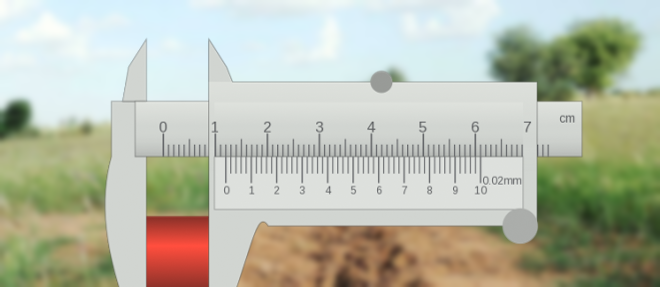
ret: 12.0
